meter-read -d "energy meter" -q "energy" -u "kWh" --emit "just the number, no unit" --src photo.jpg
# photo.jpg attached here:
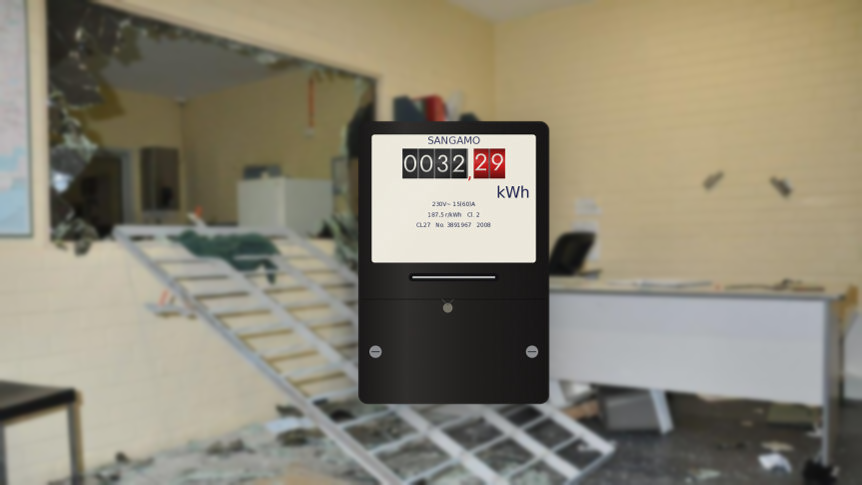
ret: 32.29
